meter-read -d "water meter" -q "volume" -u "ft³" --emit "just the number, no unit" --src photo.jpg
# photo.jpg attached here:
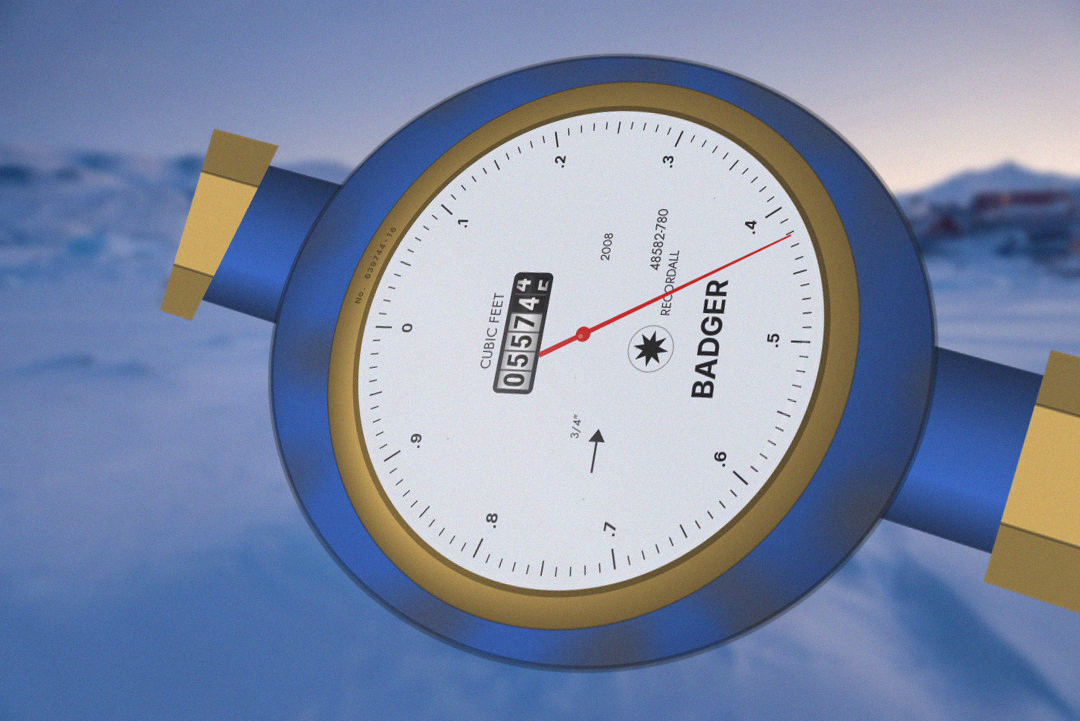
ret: 55744.42
